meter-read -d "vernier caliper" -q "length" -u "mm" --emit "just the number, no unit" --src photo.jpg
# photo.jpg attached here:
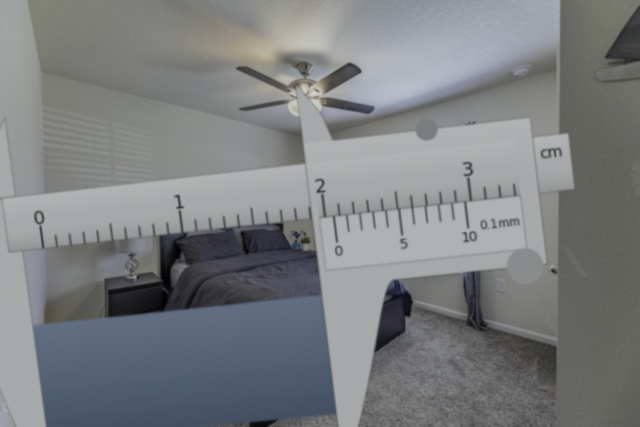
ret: 20.6
